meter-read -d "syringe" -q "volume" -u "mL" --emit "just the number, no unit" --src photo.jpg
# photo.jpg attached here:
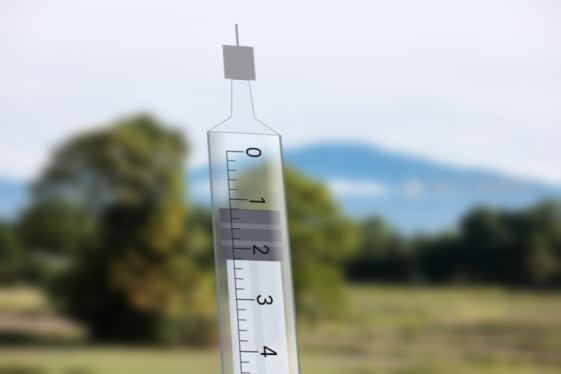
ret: 1.2
